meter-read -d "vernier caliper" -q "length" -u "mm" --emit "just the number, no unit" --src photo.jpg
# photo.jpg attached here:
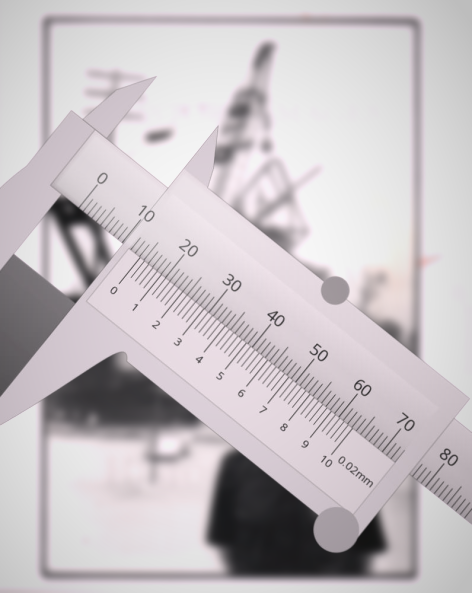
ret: 14.2
